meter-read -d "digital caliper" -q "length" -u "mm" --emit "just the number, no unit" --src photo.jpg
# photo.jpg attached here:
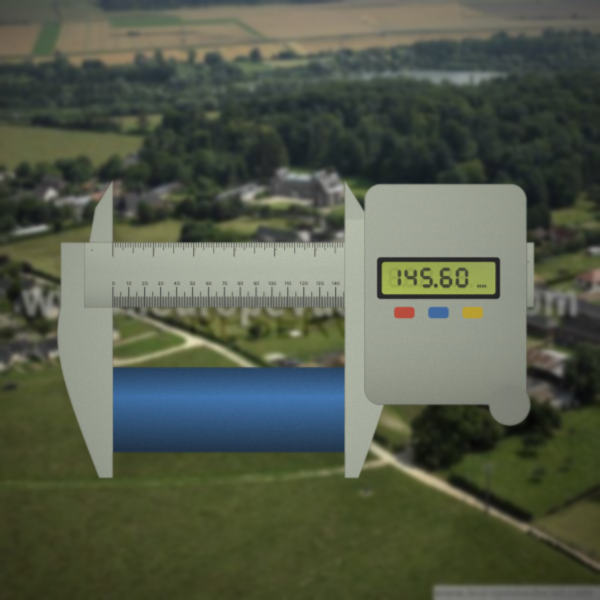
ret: 145.60
